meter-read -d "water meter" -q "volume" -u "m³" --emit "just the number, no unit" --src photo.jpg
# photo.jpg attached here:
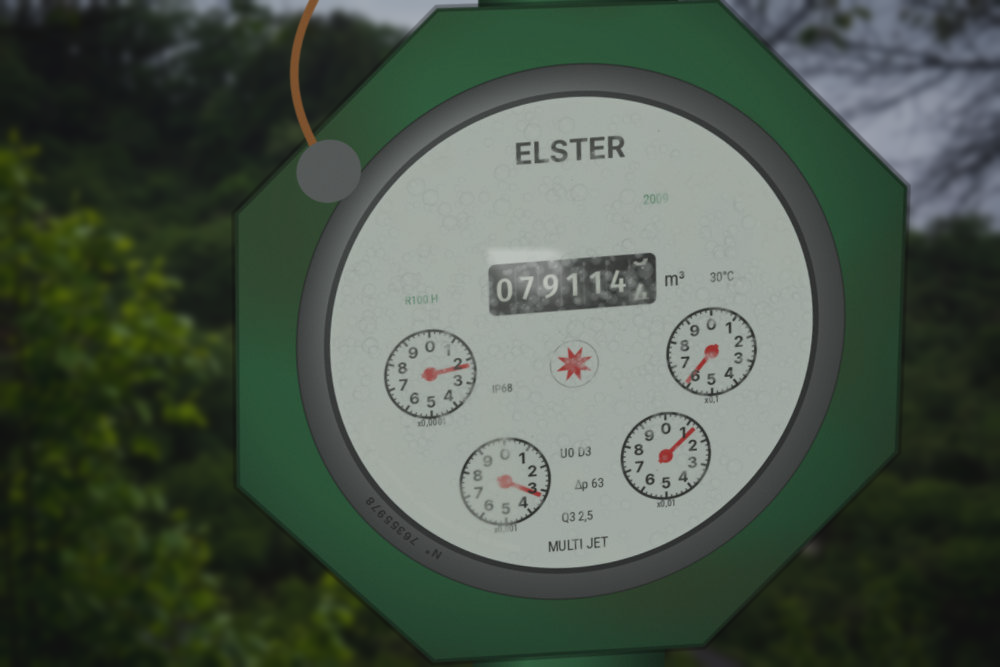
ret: 791143.6132
